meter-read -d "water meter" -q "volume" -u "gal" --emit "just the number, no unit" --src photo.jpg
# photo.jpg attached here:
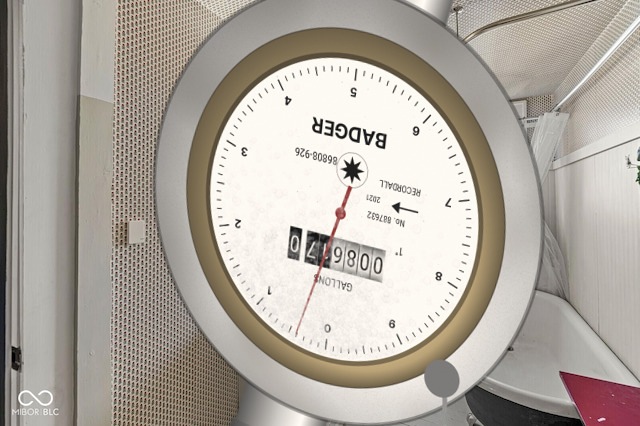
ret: 86170.4
